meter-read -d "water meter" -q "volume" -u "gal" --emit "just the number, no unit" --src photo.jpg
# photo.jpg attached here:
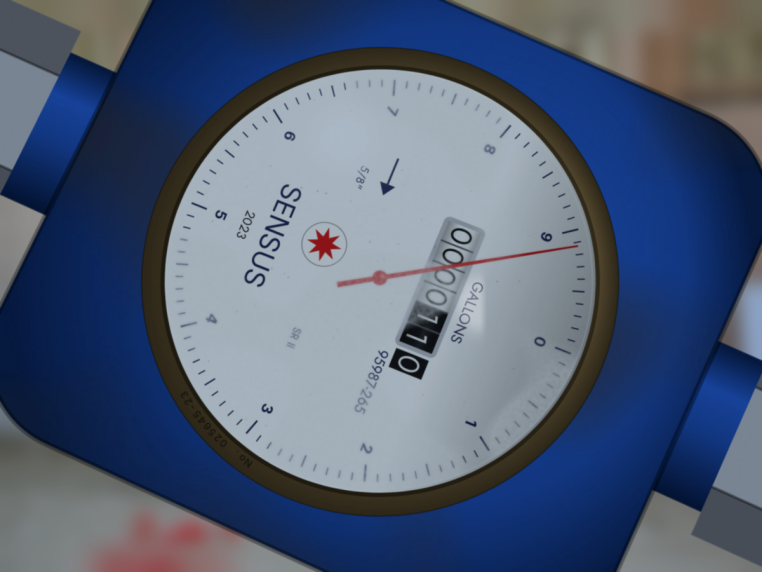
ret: 109.1
